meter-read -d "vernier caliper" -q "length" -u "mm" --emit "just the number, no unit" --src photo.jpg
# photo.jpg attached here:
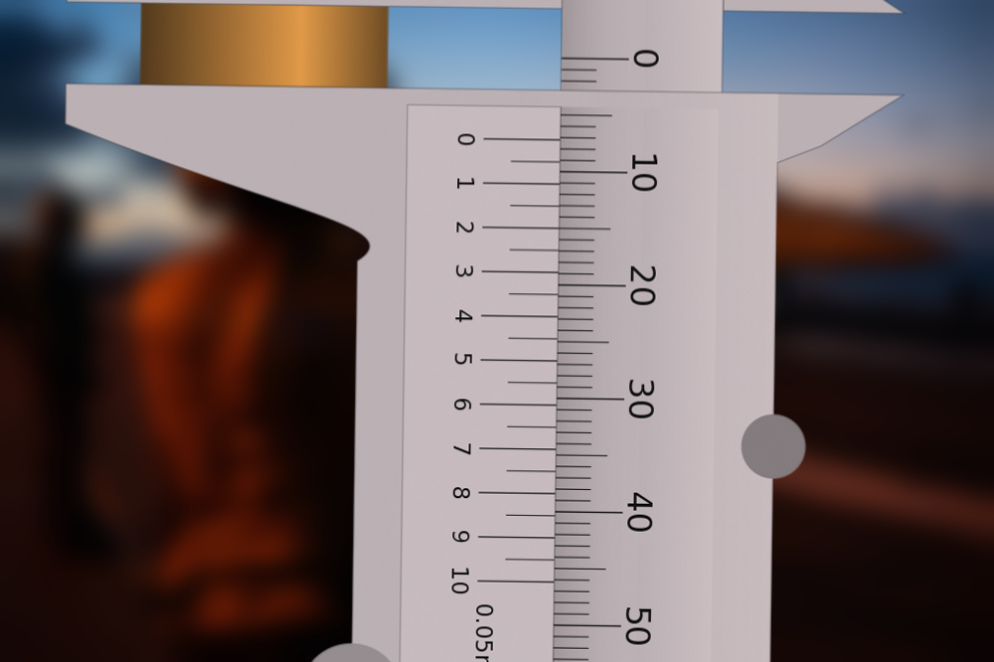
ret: 7.2
